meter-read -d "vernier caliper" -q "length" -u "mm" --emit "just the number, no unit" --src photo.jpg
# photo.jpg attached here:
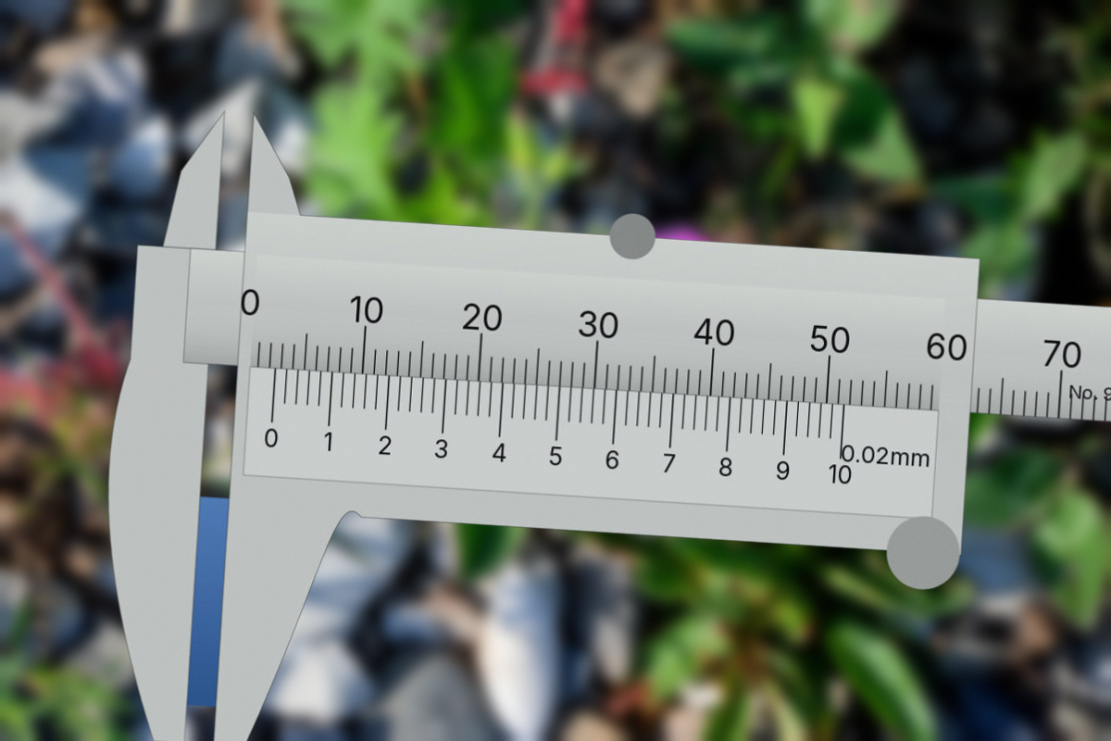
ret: 2.5
